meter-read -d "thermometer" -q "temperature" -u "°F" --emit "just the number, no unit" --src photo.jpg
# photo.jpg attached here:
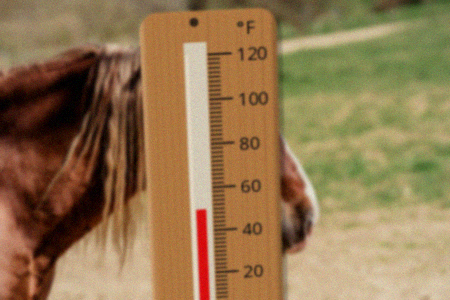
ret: 50
